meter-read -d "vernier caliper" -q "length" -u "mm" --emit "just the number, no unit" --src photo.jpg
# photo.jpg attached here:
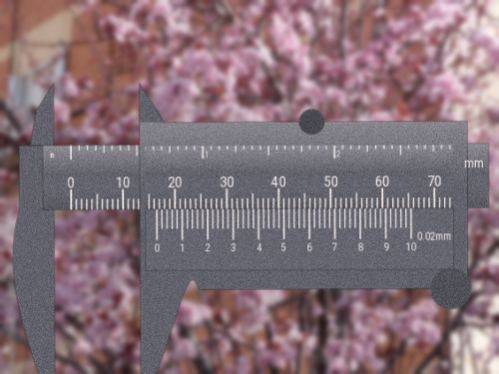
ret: 16.5
